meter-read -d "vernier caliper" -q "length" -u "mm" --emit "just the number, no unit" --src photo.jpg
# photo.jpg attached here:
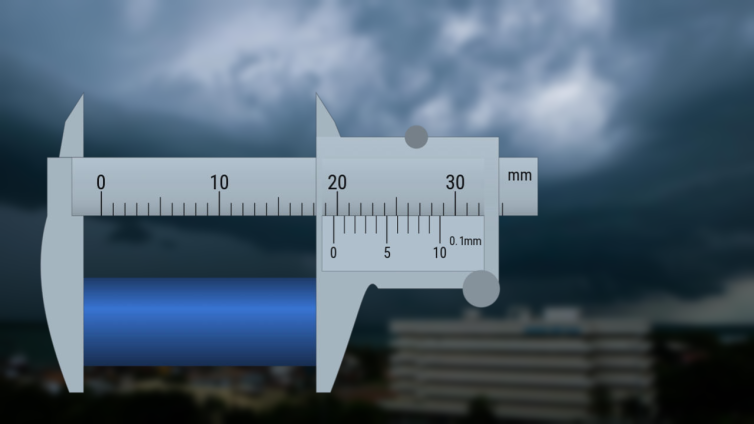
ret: 19.7
